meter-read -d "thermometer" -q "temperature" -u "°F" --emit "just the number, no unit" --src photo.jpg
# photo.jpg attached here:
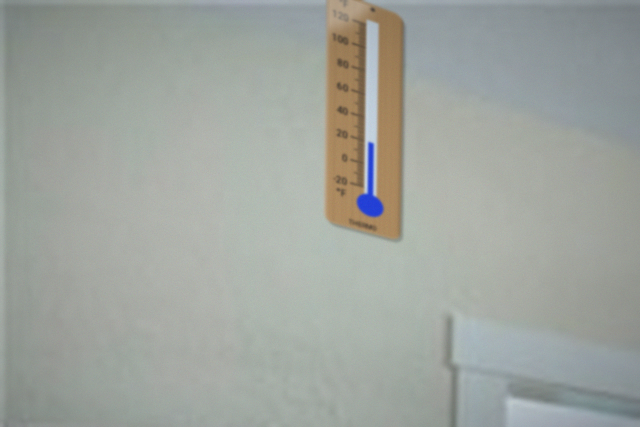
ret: 20
